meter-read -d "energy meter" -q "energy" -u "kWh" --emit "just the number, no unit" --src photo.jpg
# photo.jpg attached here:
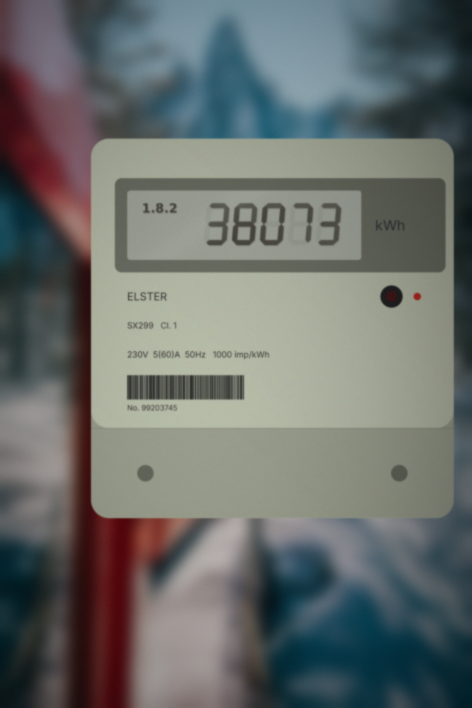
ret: 38073
